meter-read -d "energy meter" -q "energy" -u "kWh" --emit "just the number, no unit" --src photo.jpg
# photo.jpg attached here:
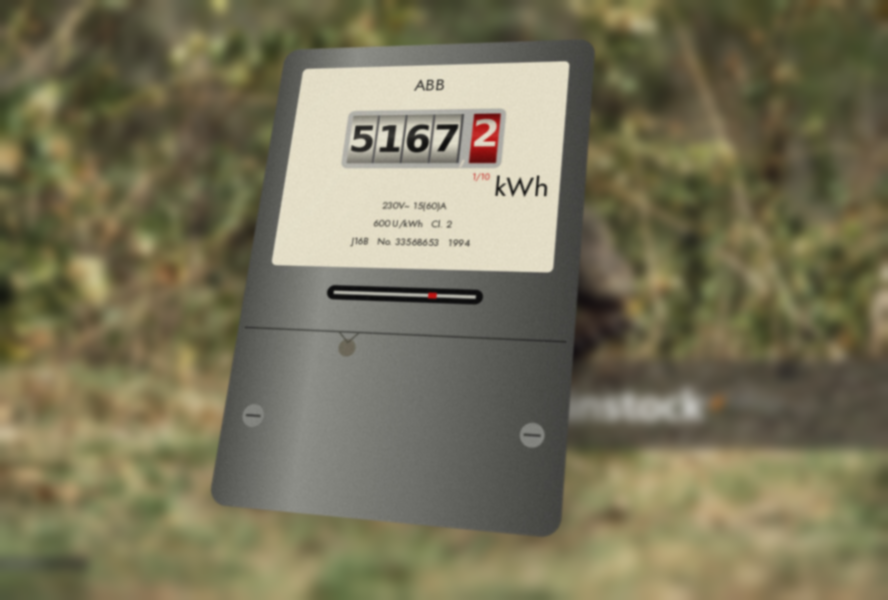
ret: 5167.2
